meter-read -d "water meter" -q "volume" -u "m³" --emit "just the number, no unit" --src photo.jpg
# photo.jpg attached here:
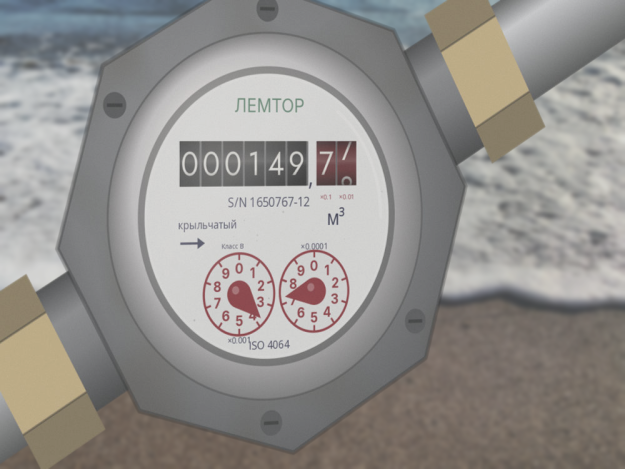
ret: 149.7737
